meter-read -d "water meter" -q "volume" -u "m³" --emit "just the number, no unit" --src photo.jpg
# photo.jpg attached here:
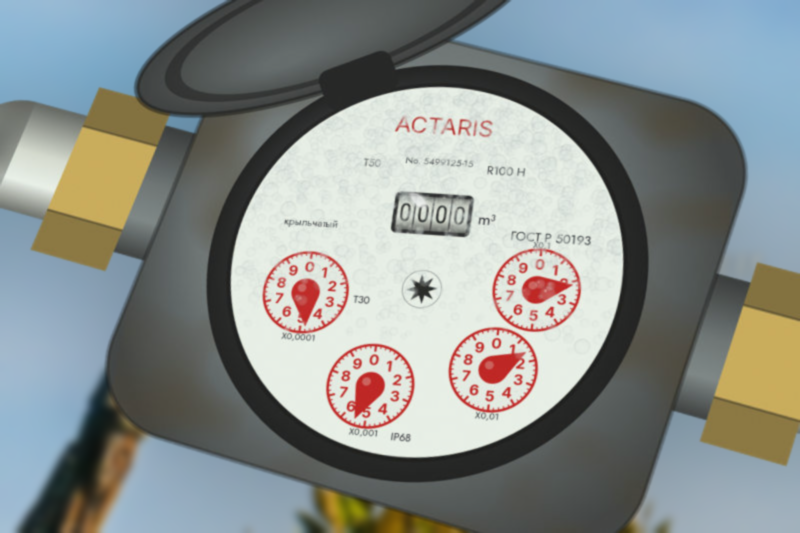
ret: 0.2154
